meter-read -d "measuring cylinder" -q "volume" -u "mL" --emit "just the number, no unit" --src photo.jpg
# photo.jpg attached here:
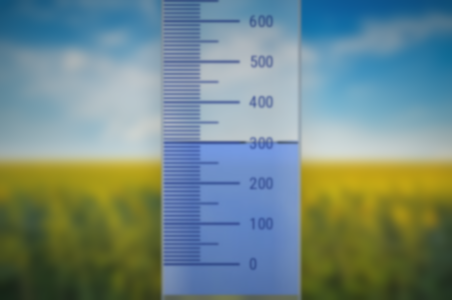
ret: 300
